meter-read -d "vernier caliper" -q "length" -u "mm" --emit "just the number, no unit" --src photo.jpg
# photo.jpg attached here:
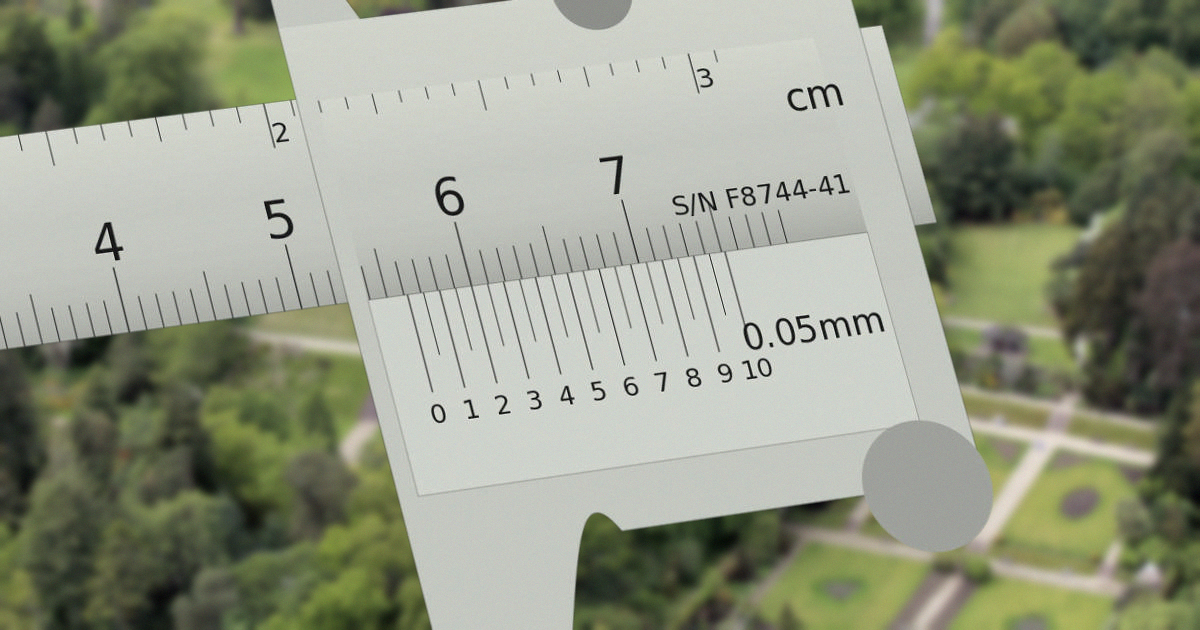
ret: 56.2
